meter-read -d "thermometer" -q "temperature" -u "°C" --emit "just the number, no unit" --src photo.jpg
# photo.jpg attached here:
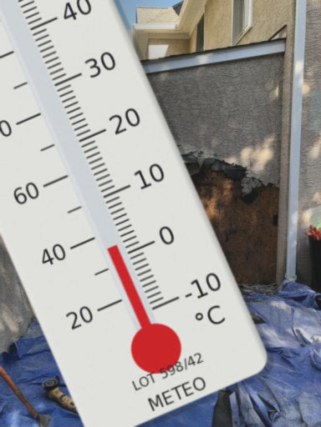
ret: 2
